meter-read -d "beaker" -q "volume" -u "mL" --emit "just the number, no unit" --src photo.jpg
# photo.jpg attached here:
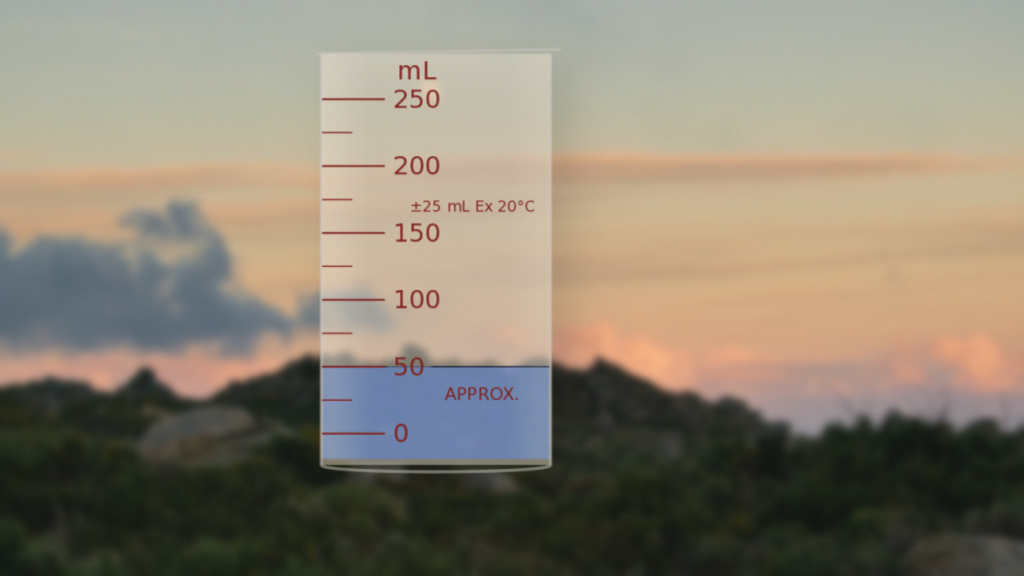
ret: 50
